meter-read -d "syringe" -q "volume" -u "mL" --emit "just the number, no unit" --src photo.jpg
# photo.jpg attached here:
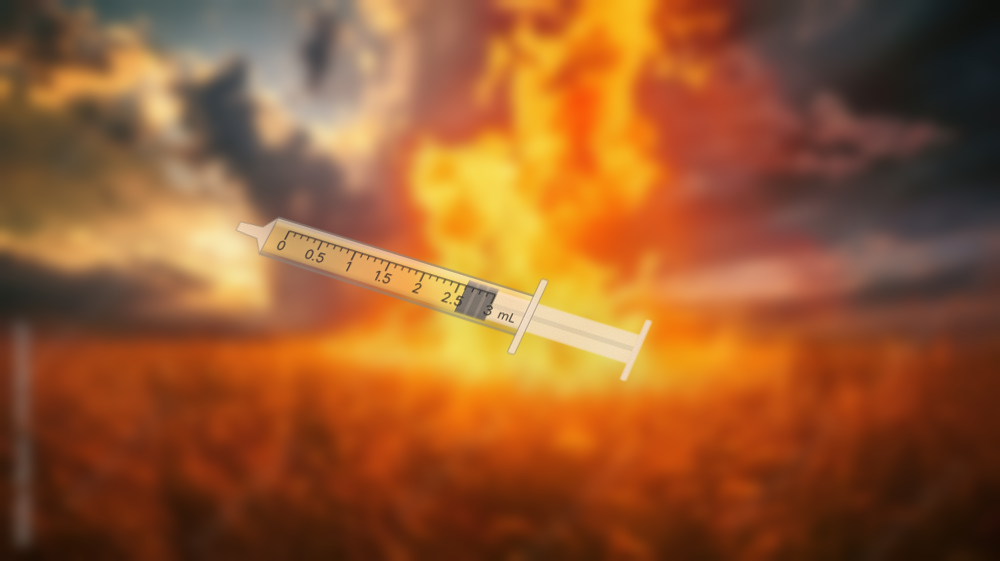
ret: 2.6
